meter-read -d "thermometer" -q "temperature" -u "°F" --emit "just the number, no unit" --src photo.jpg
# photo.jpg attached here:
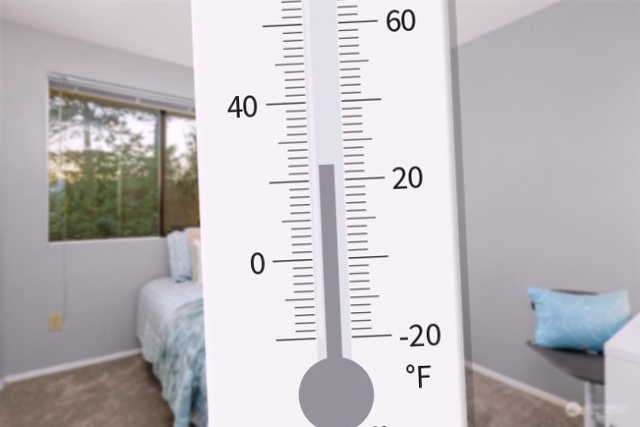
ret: 24
